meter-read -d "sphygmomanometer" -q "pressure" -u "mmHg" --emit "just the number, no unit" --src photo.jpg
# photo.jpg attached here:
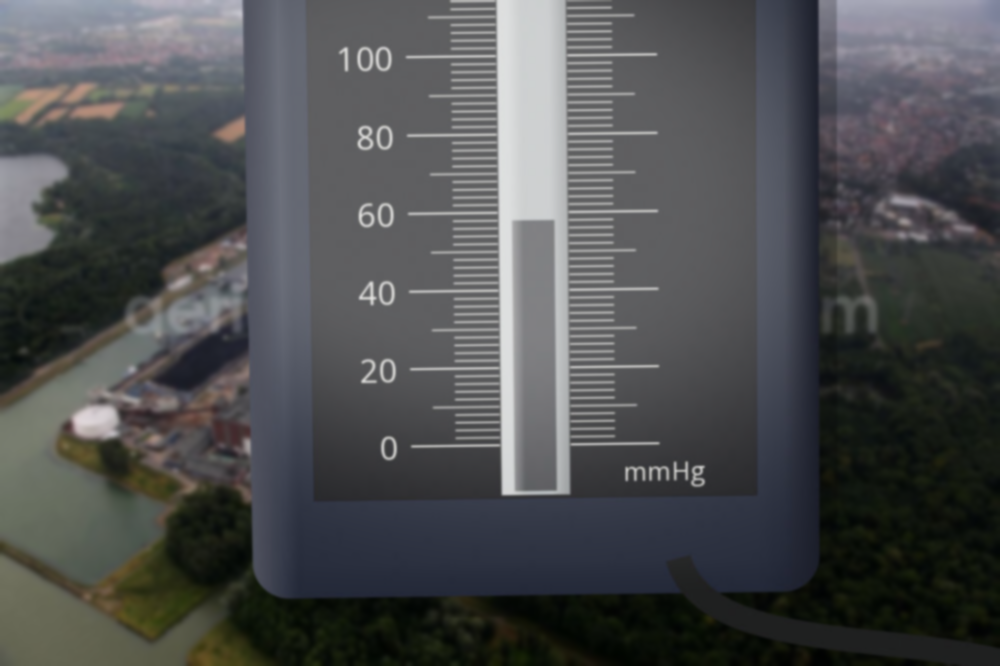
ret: 58
